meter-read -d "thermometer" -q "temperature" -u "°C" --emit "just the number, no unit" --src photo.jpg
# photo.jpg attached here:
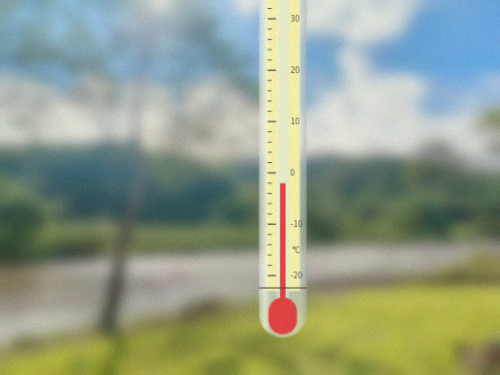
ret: -2
